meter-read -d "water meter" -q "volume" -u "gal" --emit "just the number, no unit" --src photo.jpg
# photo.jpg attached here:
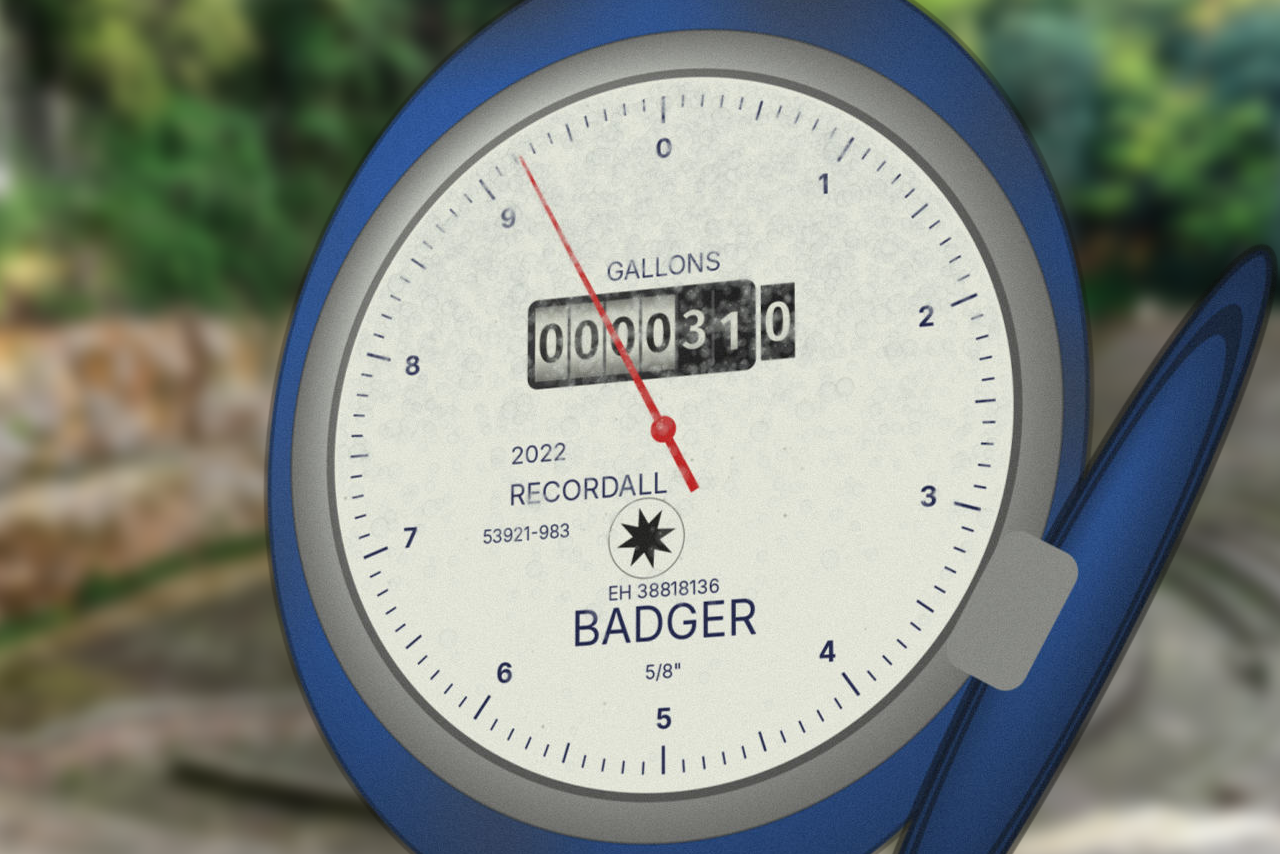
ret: 309.2
